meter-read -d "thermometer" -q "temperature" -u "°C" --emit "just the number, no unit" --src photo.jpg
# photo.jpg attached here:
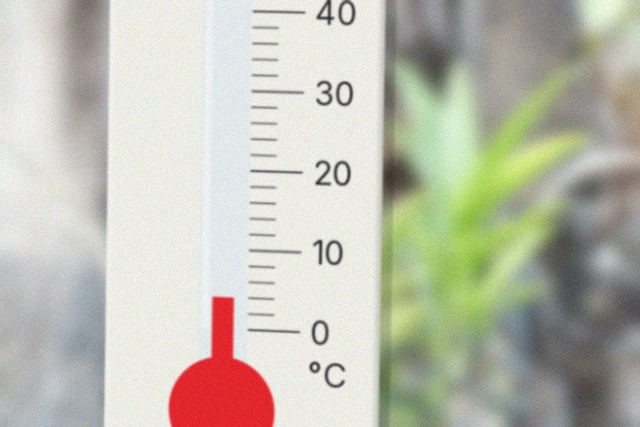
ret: 4
